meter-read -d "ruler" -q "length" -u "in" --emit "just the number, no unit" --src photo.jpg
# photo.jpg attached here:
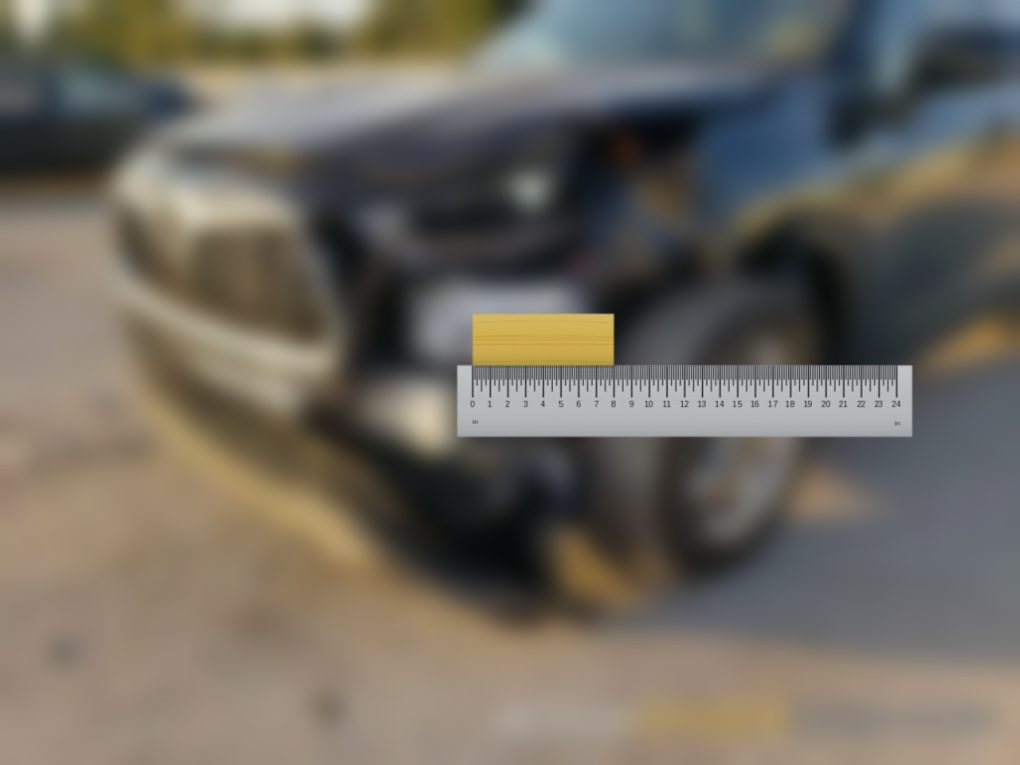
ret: 8
